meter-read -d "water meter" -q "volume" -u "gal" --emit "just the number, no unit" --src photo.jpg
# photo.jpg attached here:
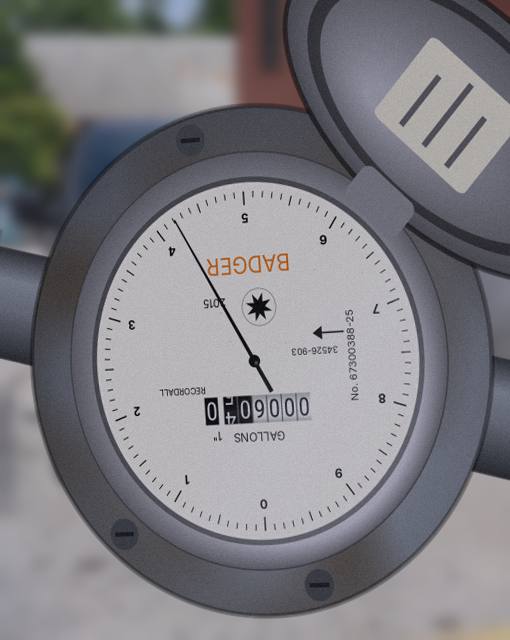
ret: 6044.2
